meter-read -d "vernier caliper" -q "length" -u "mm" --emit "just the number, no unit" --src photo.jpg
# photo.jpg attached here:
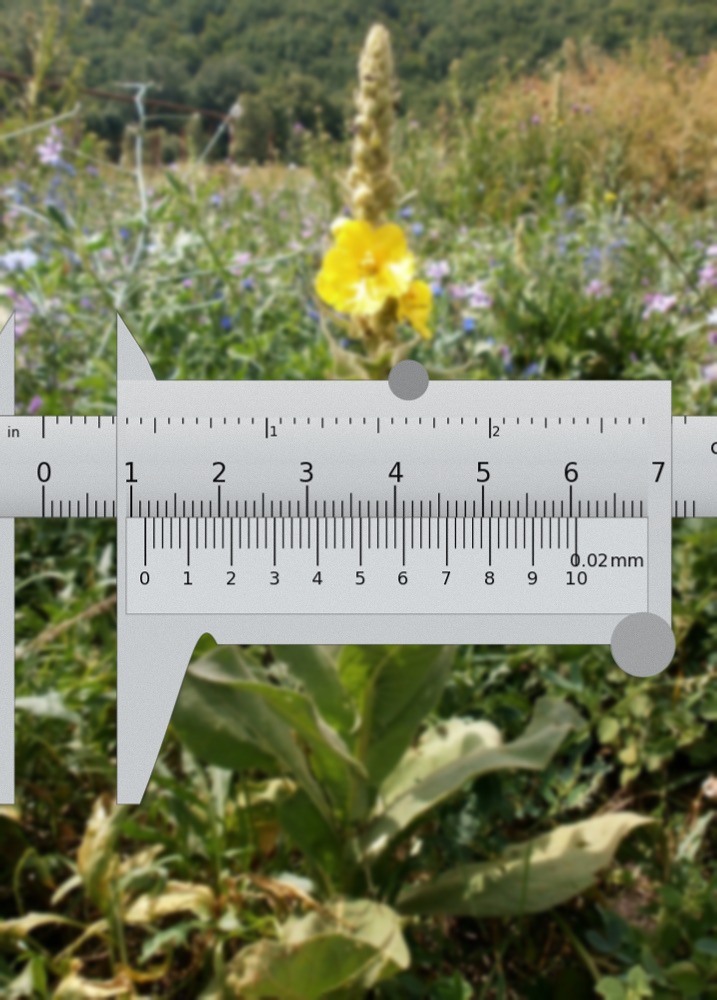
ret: 11.6
